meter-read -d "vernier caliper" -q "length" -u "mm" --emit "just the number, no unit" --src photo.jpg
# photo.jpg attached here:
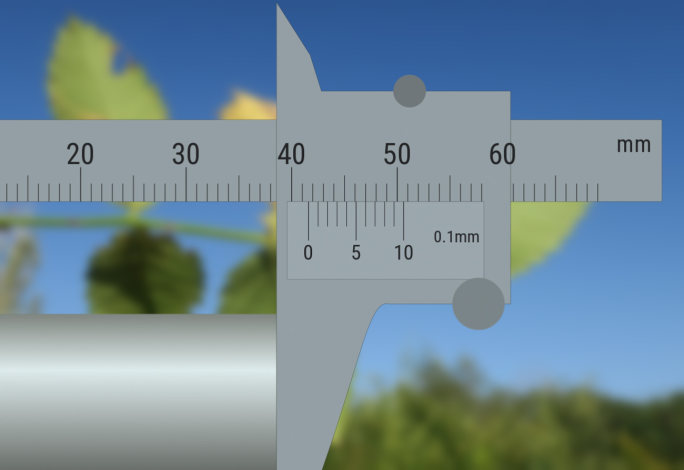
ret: 41.6
